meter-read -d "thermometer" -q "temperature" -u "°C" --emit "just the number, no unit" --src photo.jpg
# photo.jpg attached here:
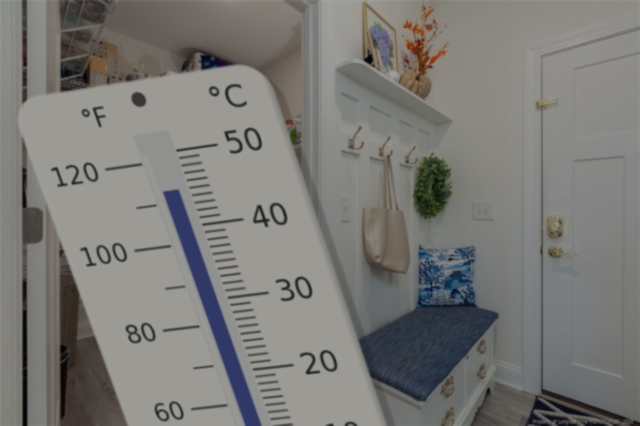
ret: 45
